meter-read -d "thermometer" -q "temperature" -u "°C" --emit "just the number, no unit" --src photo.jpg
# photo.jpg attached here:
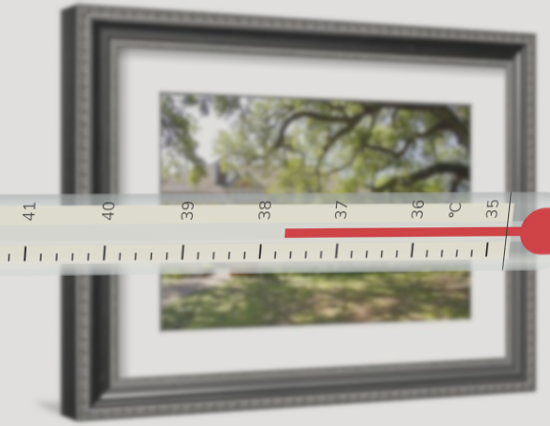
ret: 37.7
